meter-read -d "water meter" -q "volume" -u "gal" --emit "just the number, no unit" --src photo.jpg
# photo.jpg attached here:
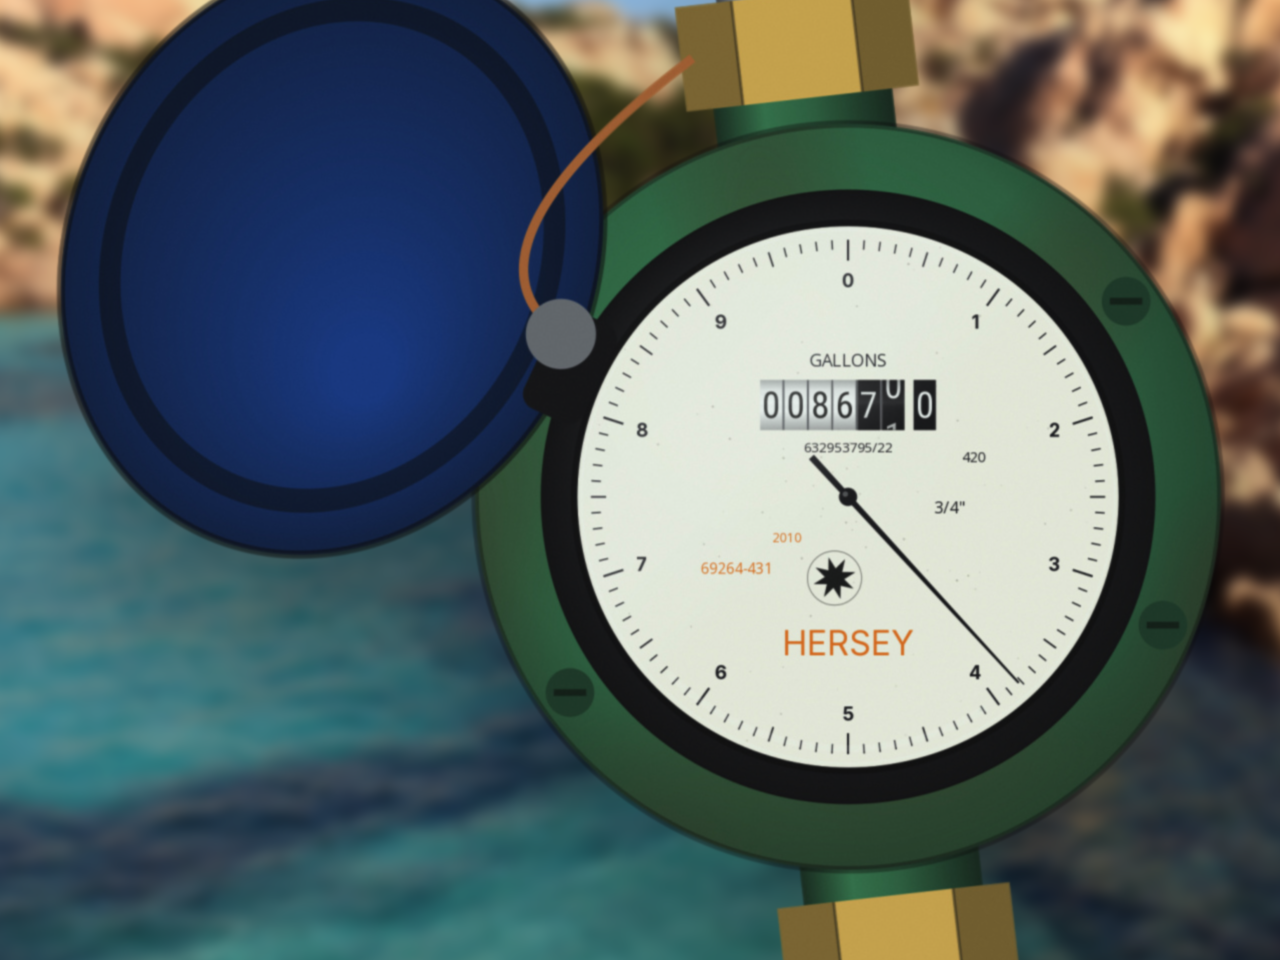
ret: 86703.8
